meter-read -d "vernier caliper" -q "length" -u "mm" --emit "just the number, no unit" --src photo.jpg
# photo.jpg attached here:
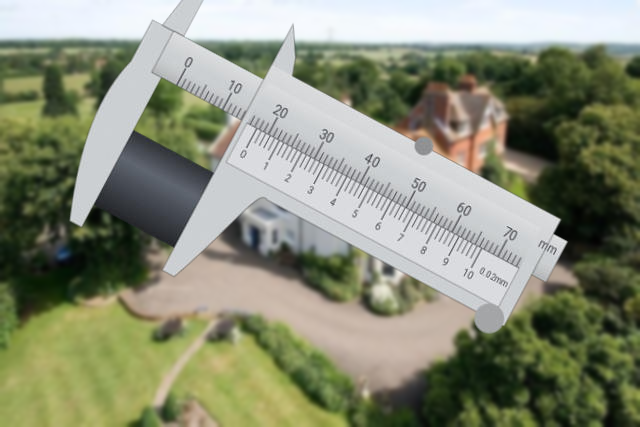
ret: 17.5
